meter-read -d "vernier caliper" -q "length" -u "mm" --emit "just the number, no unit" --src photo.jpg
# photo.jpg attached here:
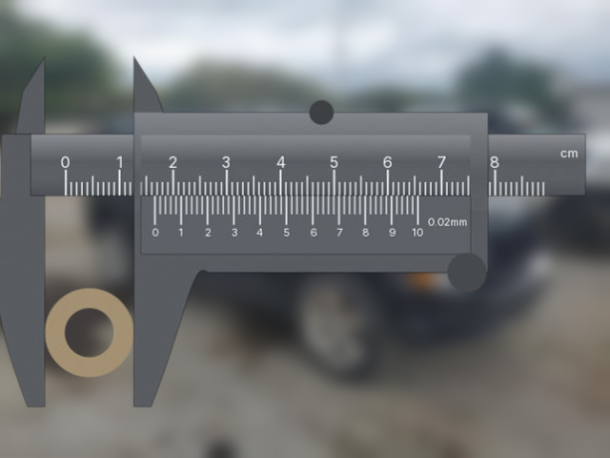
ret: 16.6
